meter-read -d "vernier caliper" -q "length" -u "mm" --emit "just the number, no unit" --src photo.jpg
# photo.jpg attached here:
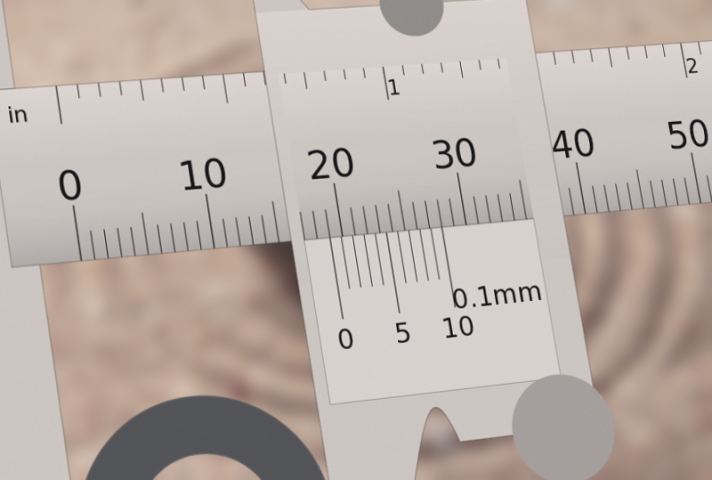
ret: 19.0
